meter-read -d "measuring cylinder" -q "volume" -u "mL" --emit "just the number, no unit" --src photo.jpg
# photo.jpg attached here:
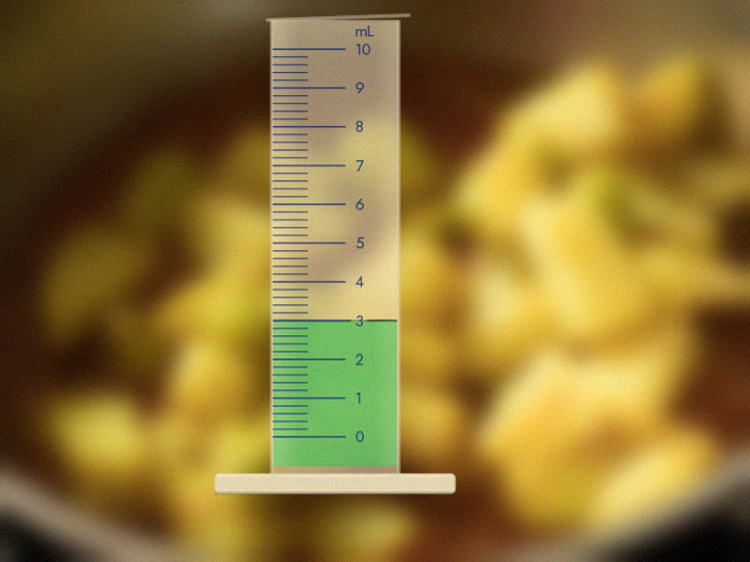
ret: 3
